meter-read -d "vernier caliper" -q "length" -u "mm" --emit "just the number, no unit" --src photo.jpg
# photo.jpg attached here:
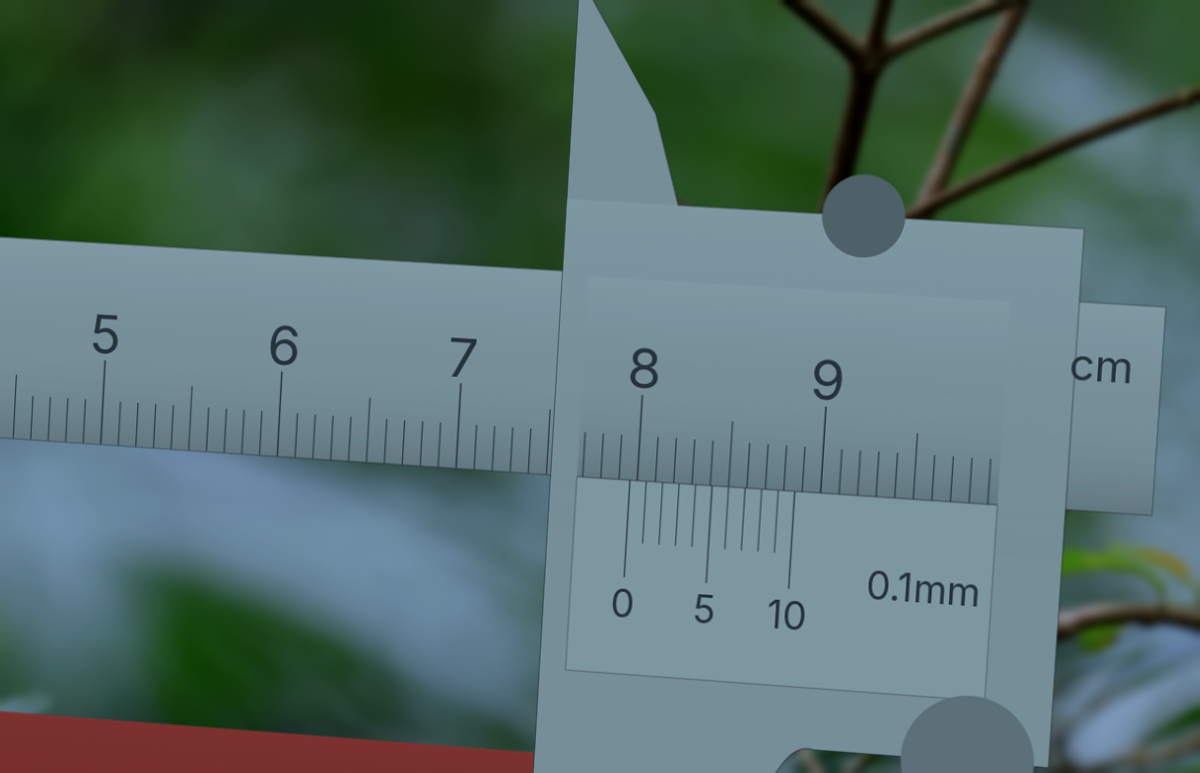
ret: 79.6
